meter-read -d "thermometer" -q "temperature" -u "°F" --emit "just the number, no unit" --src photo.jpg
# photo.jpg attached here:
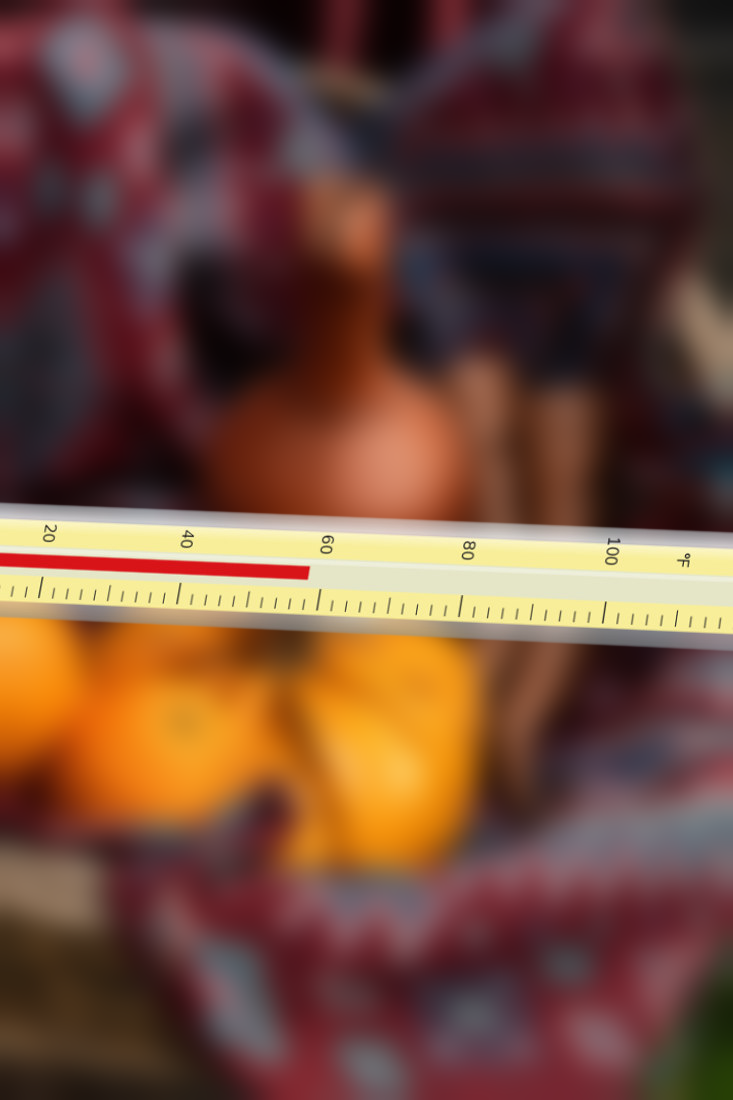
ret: 58
